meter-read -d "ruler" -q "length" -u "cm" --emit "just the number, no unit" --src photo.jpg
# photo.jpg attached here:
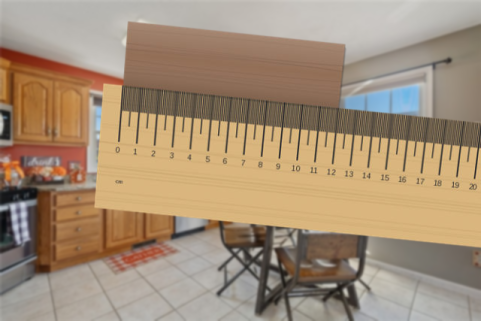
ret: 12
